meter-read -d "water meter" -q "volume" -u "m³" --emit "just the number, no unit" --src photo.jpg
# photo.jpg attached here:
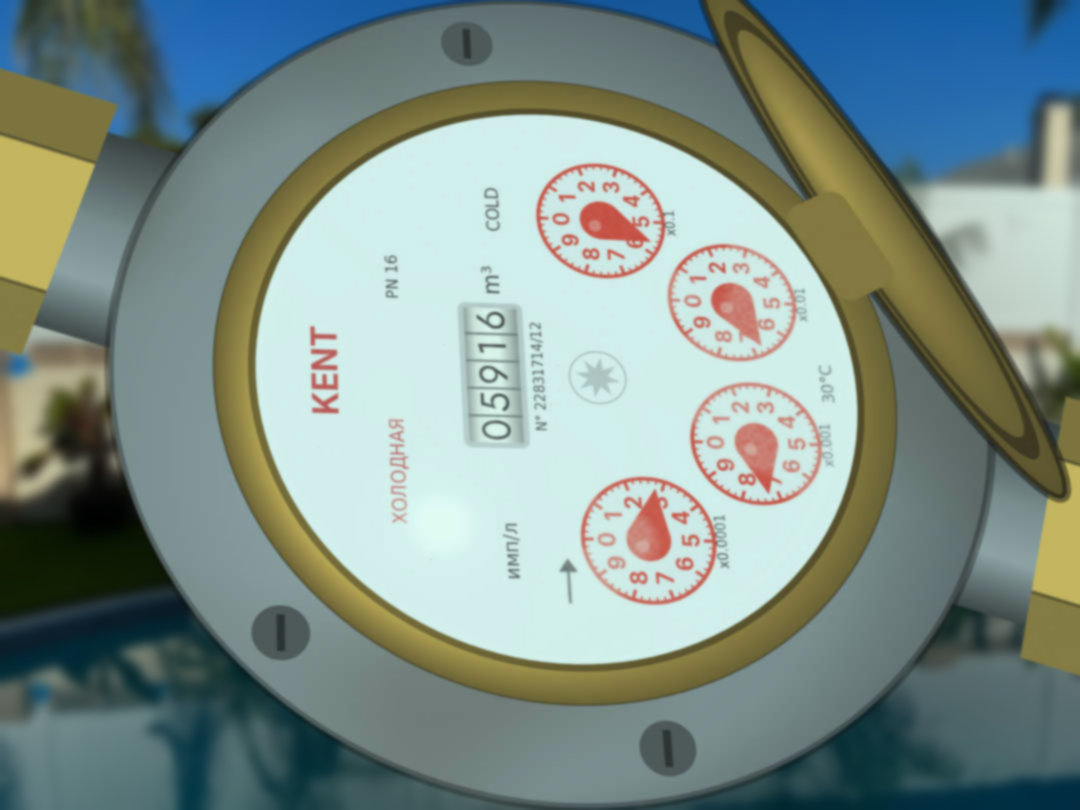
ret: 5916.5672
